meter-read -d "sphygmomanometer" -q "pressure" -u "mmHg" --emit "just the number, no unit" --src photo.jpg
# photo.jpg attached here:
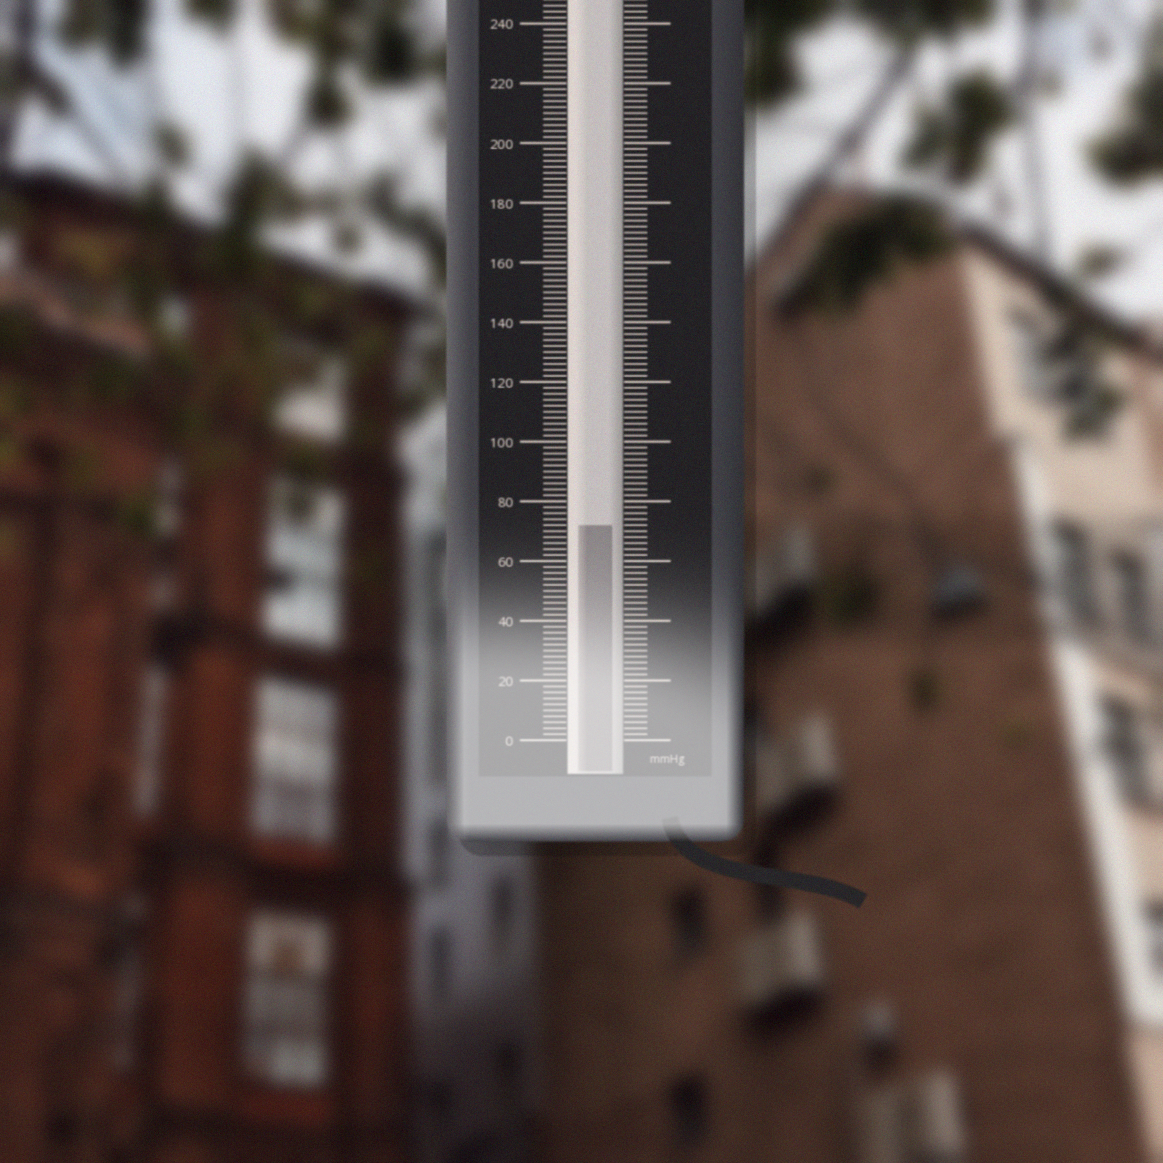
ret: 72
